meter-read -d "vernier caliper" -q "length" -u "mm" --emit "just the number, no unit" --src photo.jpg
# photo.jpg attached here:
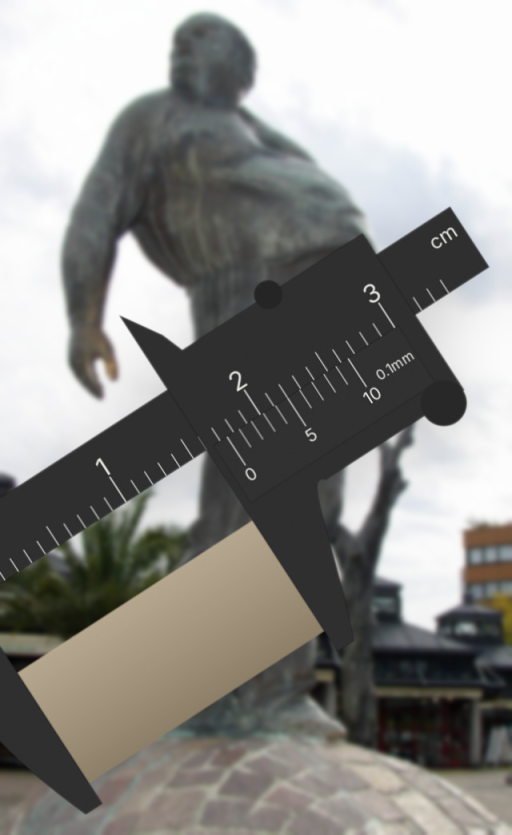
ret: 17.5
